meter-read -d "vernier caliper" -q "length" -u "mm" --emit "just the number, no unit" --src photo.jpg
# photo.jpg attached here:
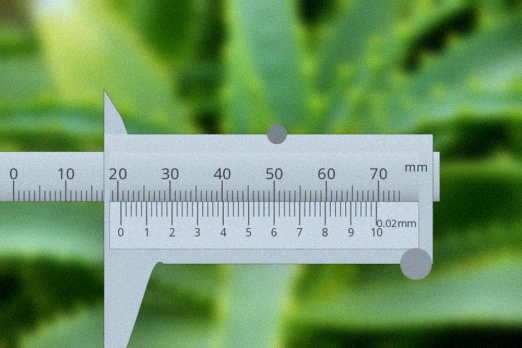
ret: 20.6
